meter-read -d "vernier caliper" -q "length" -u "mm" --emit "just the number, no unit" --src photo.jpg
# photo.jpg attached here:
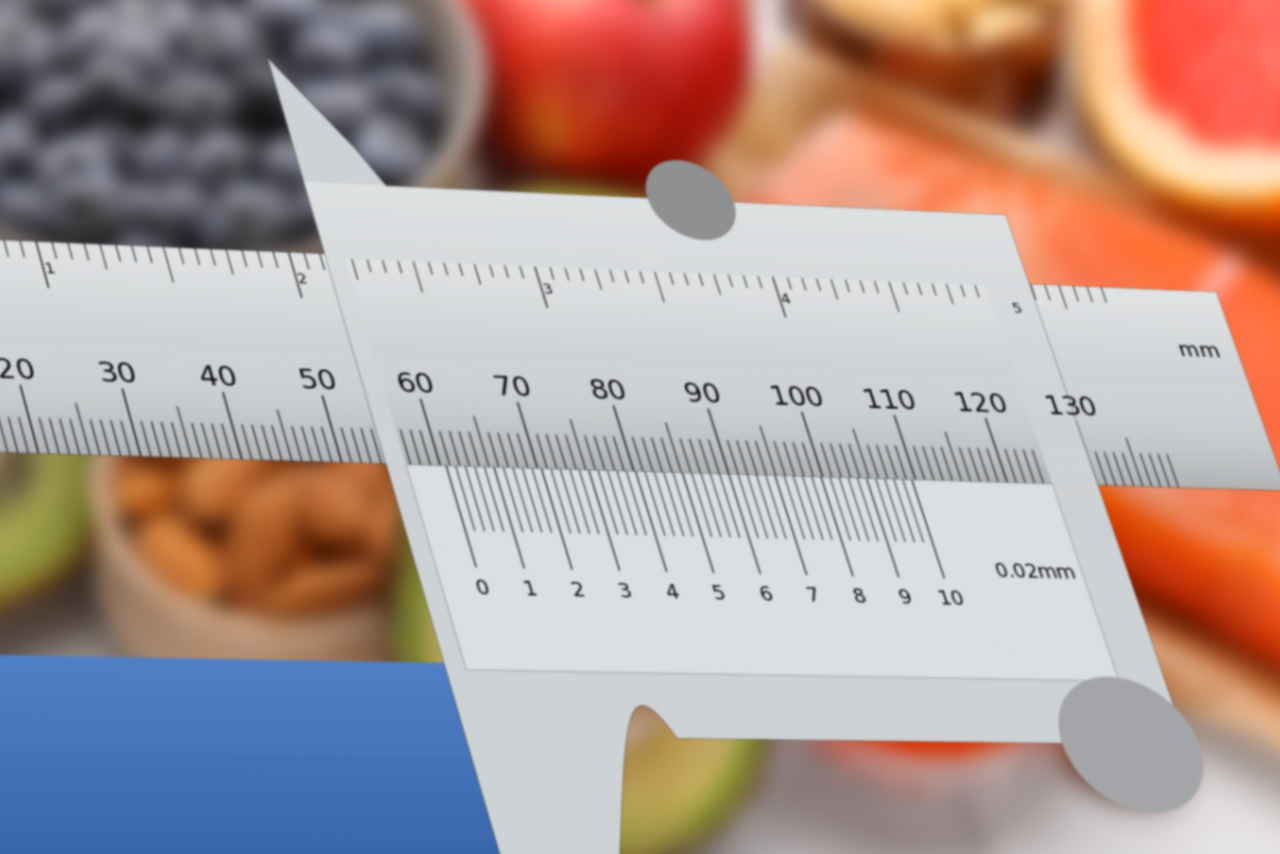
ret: 60.6
